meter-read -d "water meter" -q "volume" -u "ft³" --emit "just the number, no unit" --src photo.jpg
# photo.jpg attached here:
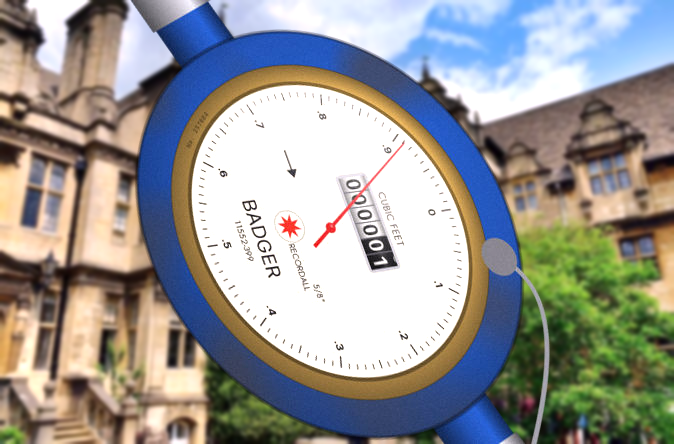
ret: 0.91
